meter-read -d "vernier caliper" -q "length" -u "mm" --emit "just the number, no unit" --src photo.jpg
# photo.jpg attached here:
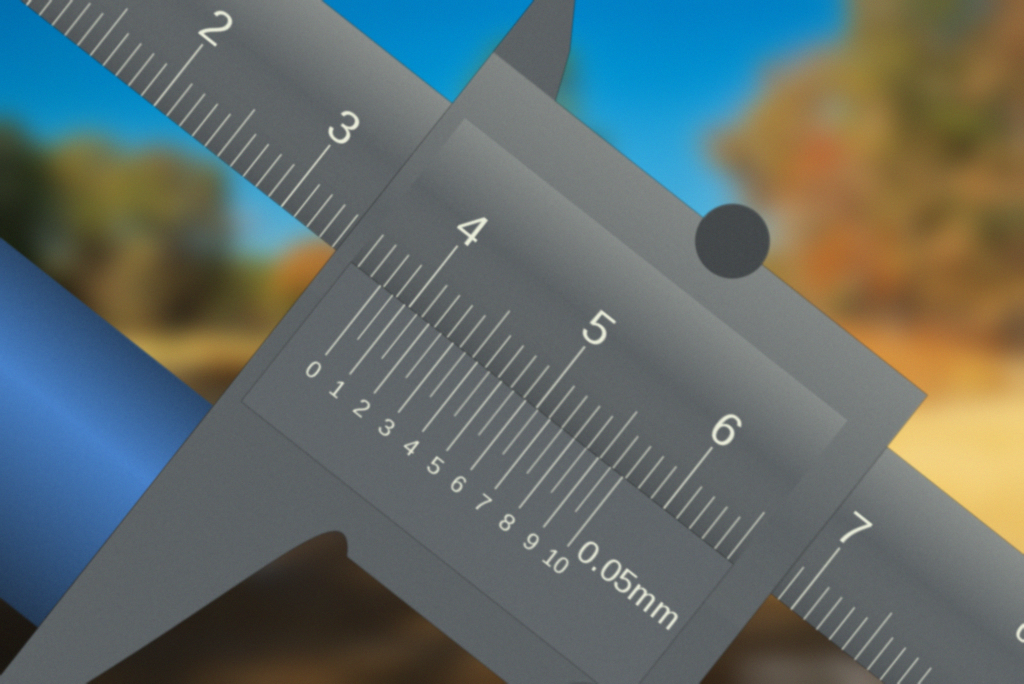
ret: 37.8
